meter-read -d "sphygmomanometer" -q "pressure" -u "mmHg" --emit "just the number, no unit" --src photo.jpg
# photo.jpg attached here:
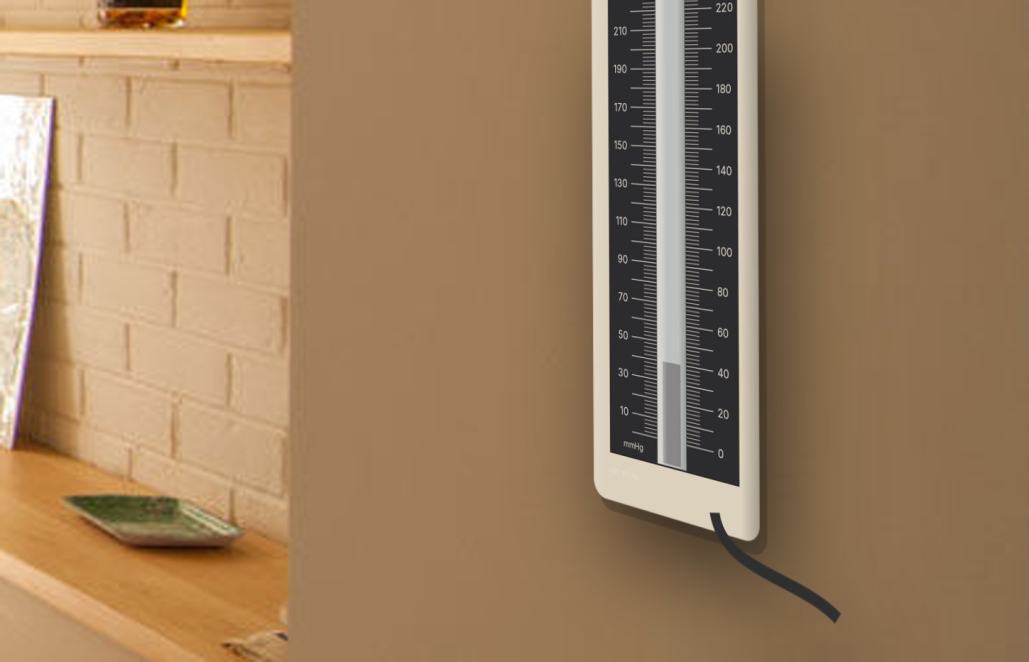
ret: 40
